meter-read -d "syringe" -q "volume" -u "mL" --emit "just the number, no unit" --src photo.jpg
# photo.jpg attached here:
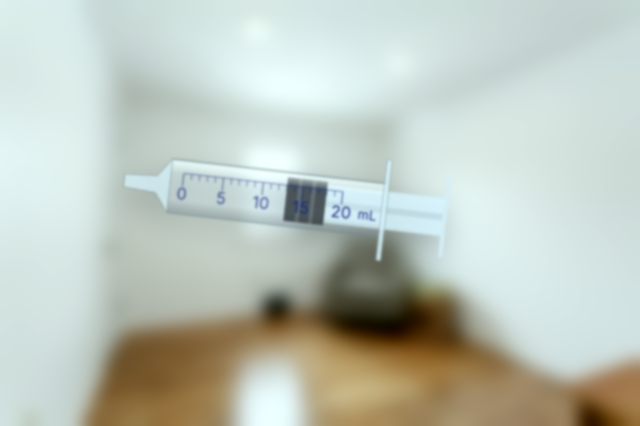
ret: 13
